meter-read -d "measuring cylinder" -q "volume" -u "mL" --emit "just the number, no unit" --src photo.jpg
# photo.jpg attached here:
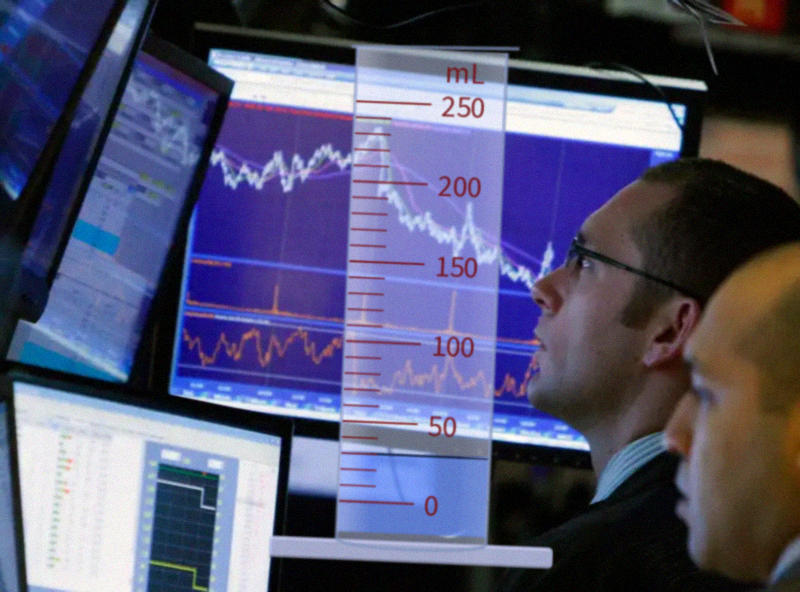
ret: 30
